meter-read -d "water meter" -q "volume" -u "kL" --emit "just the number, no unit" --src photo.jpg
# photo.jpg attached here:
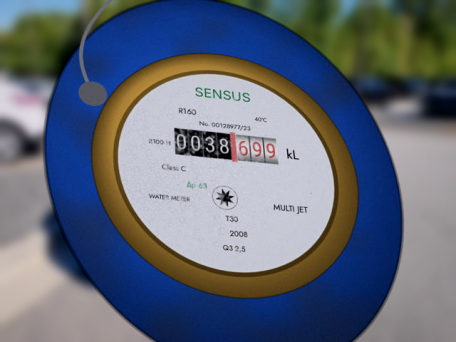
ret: 38.699
